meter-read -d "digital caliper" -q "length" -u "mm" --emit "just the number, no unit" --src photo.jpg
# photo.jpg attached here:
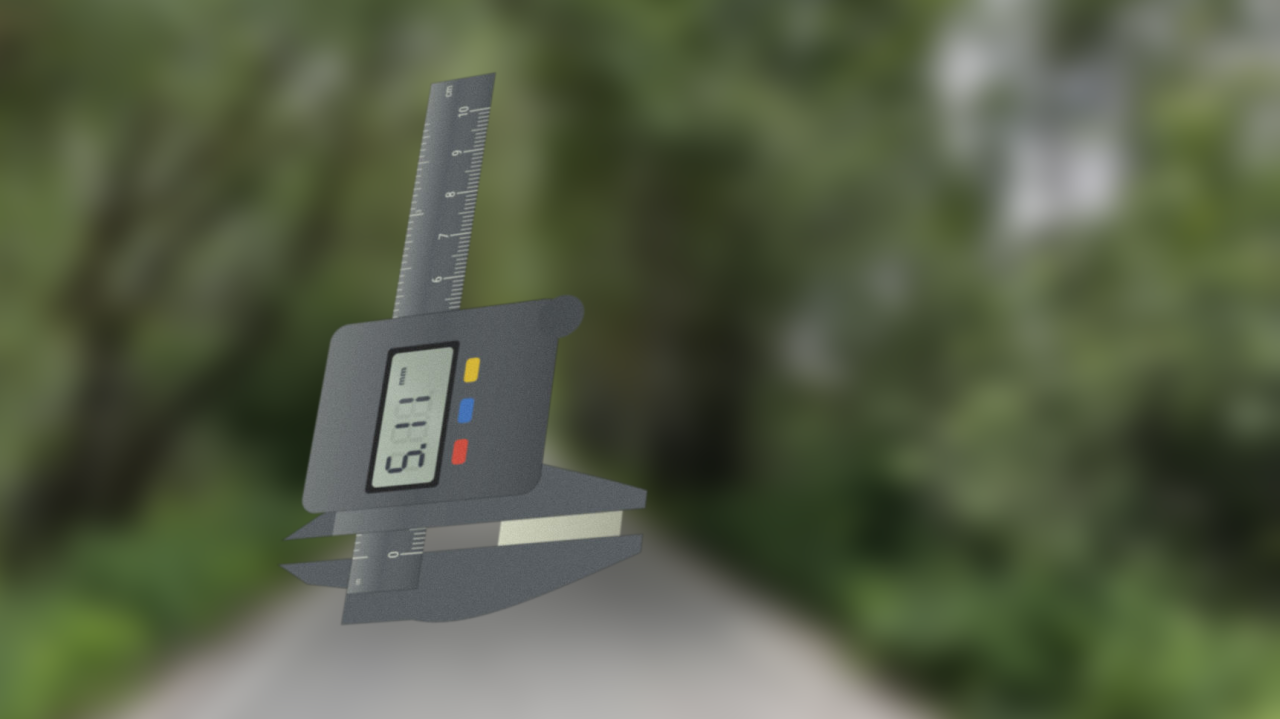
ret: 5.11
